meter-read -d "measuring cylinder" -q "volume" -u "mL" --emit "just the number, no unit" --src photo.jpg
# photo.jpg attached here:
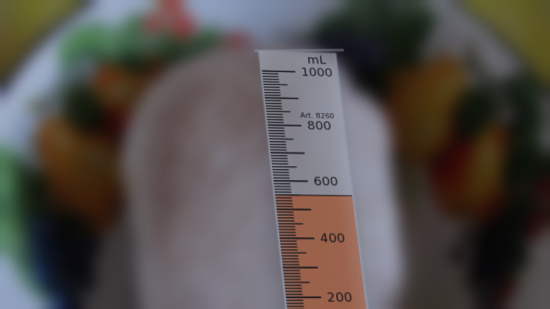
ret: 550
